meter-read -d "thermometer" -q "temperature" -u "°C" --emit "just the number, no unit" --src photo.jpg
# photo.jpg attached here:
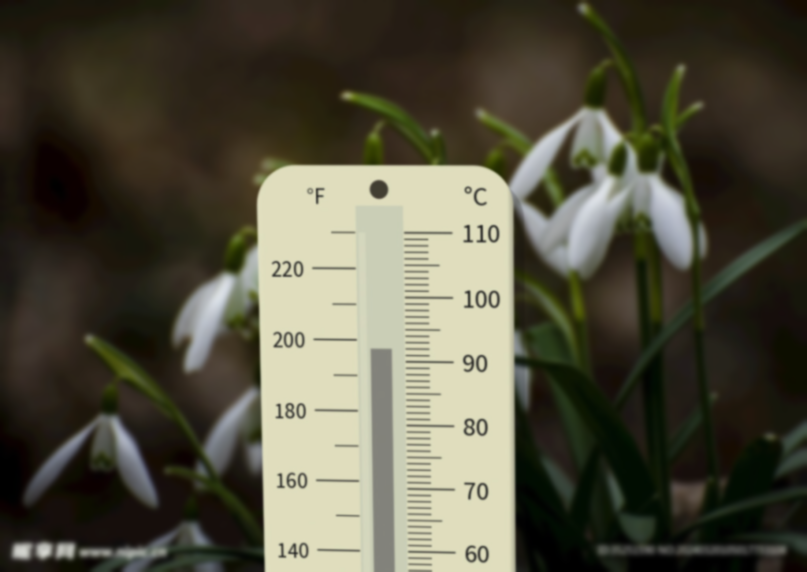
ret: 92
